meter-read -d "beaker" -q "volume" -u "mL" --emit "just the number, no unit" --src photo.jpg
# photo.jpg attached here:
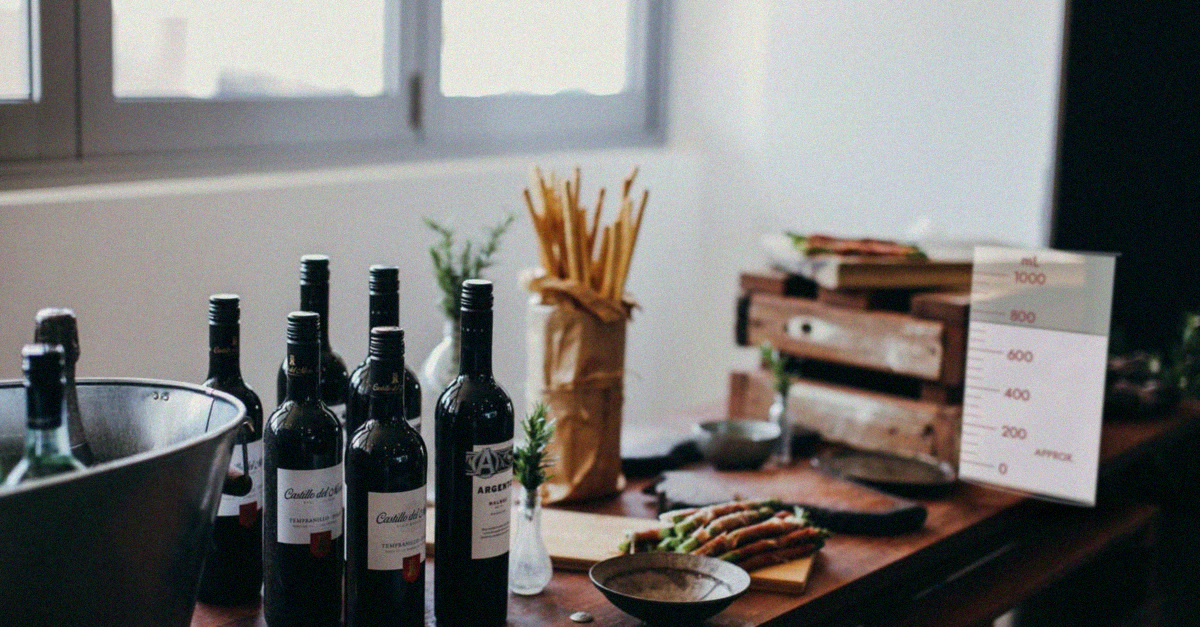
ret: 750
